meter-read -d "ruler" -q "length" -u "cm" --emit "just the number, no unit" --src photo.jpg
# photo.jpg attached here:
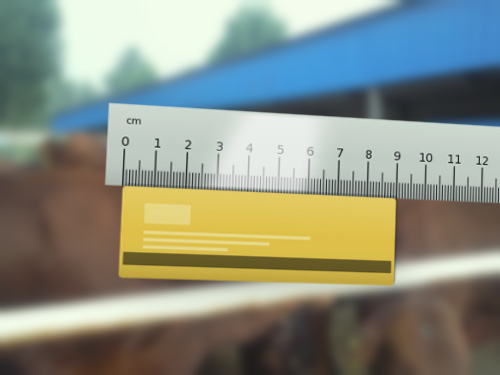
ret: 9
